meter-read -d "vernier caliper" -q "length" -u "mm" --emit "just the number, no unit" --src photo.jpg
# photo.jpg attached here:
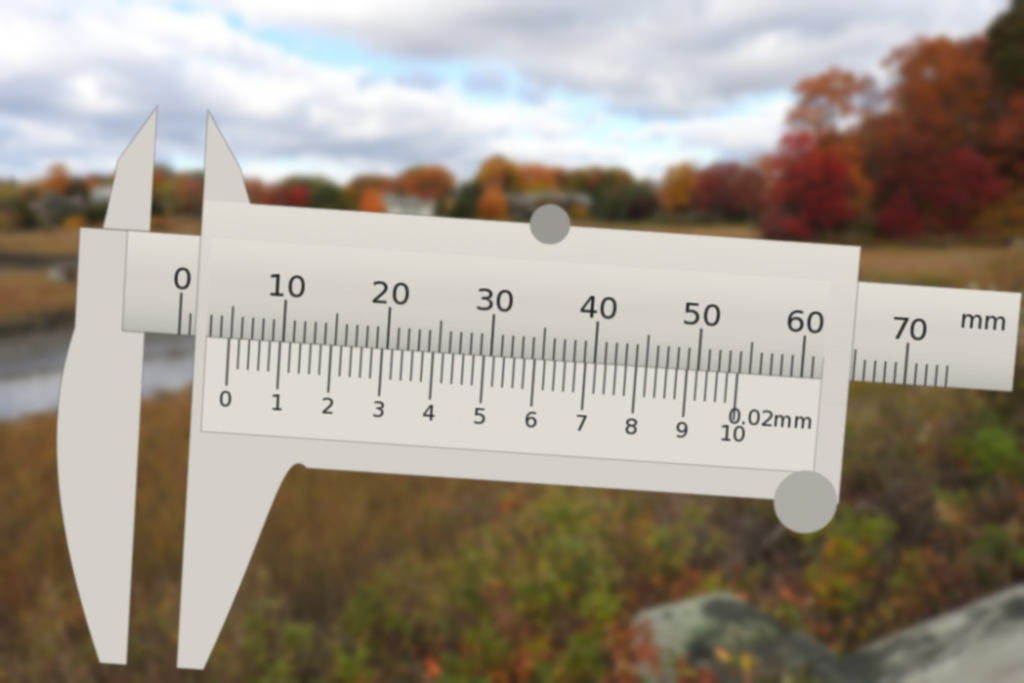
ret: 4.8
